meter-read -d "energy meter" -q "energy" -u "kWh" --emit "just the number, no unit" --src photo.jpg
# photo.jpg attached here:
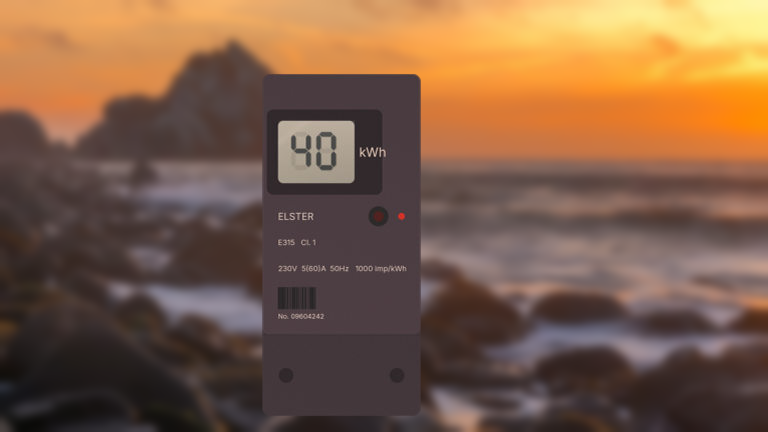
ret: 40
